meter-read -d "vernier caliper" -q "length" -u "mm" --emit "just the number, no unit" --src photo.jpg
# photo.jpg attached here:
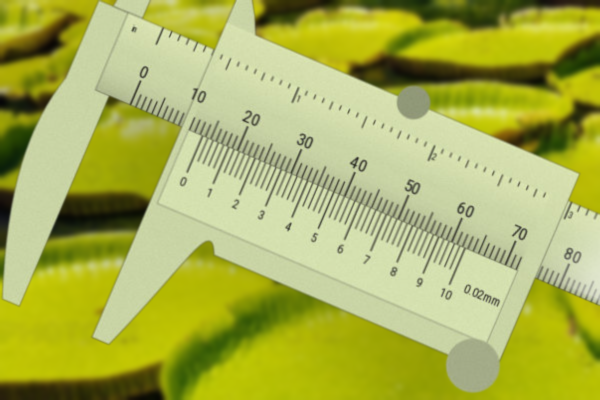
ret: 13.5
